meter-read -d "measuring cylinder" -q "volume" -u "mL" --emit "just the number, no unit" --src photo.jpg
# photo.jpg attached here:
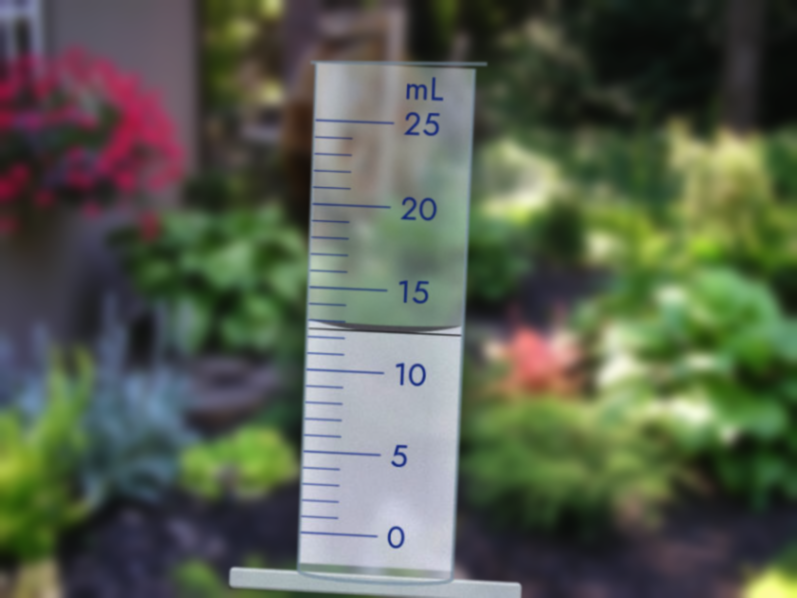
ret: 12.5
